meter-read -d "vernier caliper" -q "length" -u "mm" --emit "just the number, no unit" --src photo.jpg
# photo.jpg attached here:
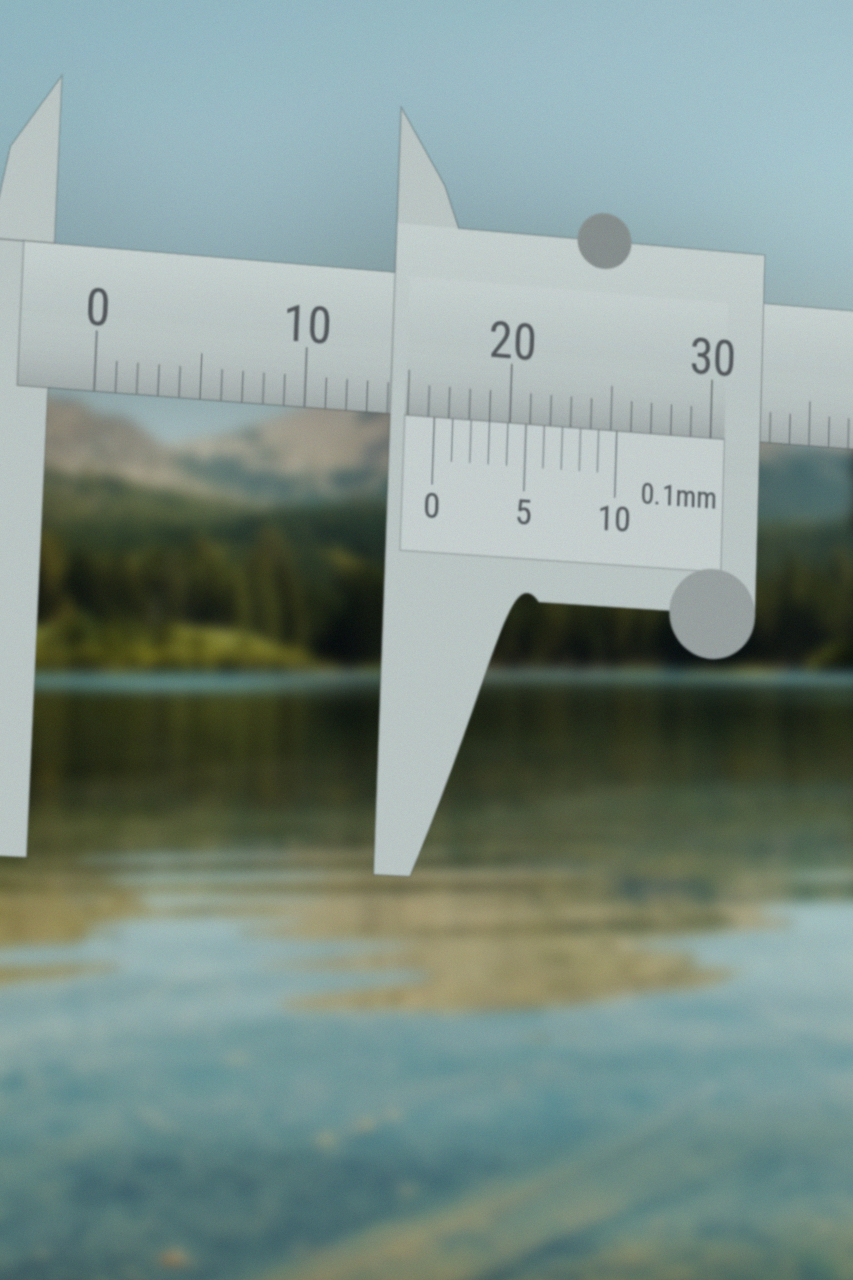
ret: 16.3
